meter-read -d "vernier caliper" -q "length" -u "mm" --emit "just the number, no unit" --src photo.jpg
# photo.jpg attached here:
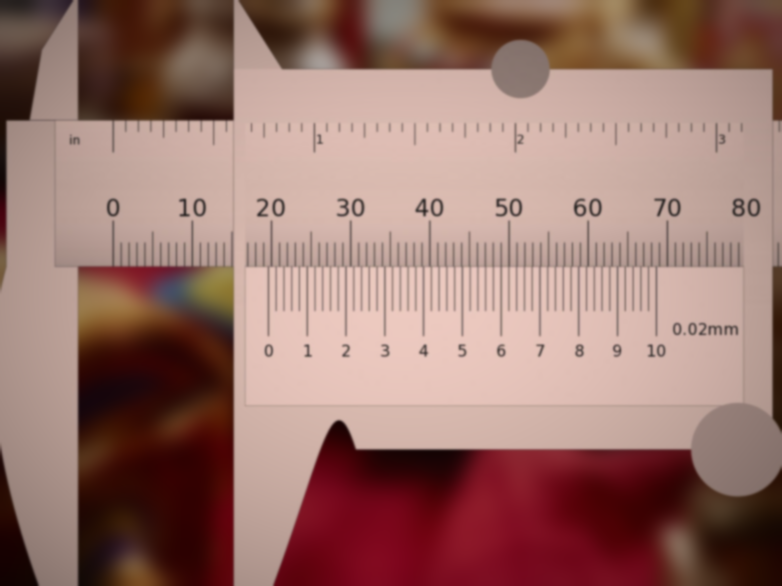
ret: 19.6
